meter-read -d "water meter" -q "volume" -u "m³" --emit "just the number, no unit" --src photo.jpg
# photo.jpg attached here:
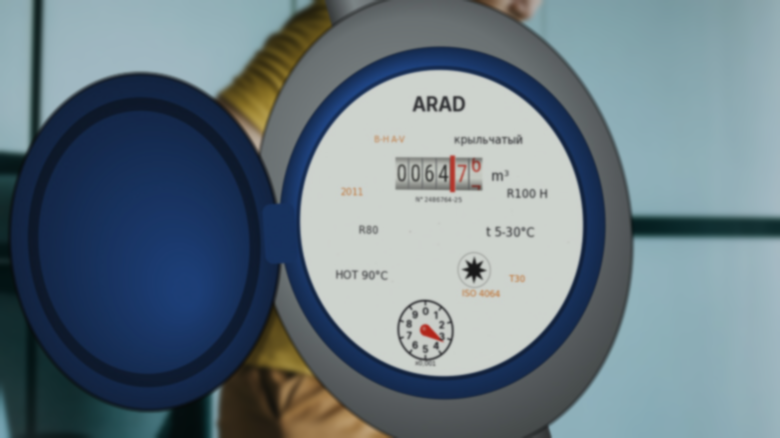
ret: 64.763
